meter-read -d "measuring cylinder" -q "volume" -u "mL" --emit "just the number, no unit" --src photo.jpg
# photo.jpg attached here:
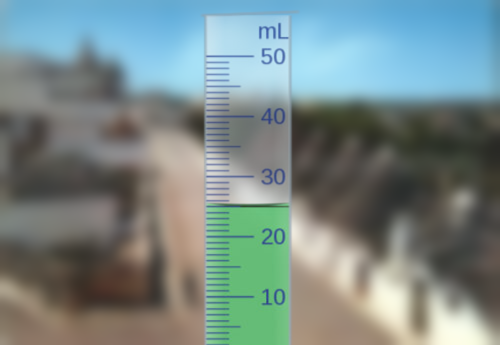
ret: 25
